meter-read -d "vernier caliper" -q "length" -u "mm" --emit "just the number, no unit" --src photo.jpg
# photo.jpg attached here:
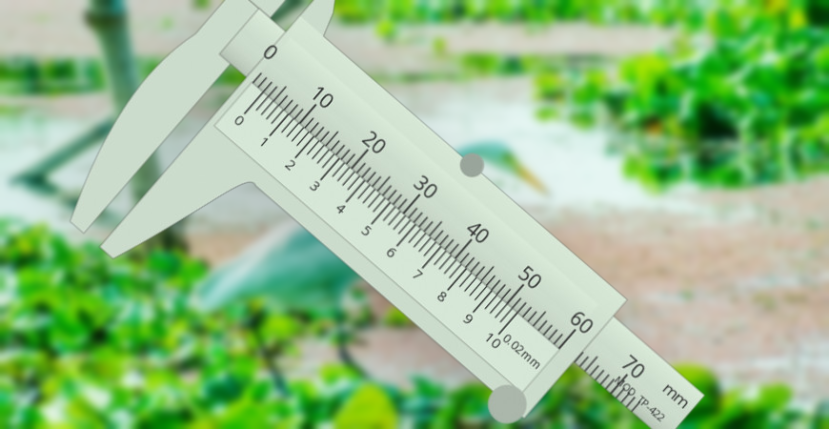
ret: 3.0
